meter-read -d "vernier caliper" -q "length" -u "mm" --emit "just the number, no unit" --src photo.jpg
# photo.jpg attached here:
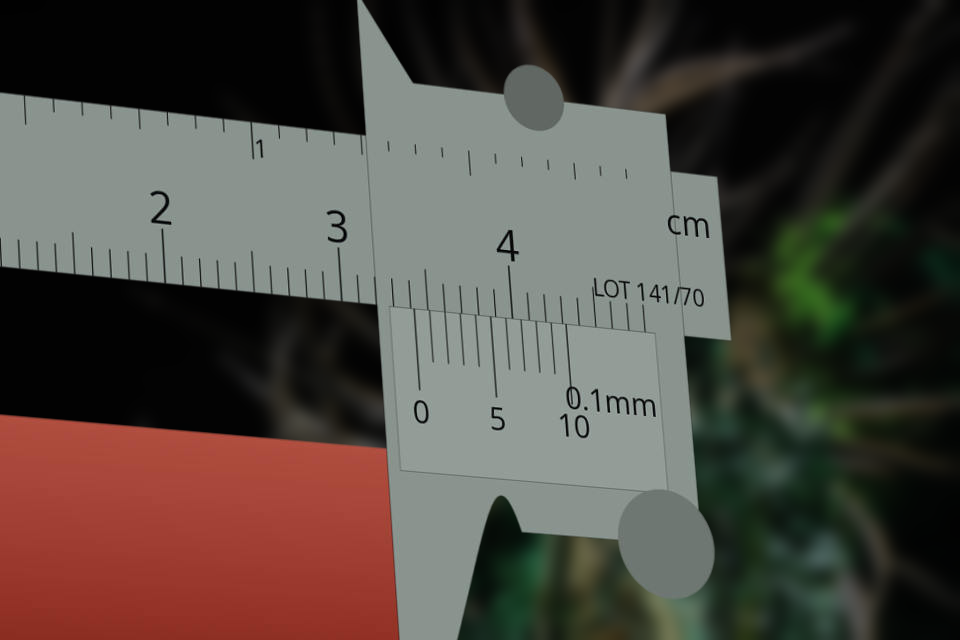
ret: 34.2
